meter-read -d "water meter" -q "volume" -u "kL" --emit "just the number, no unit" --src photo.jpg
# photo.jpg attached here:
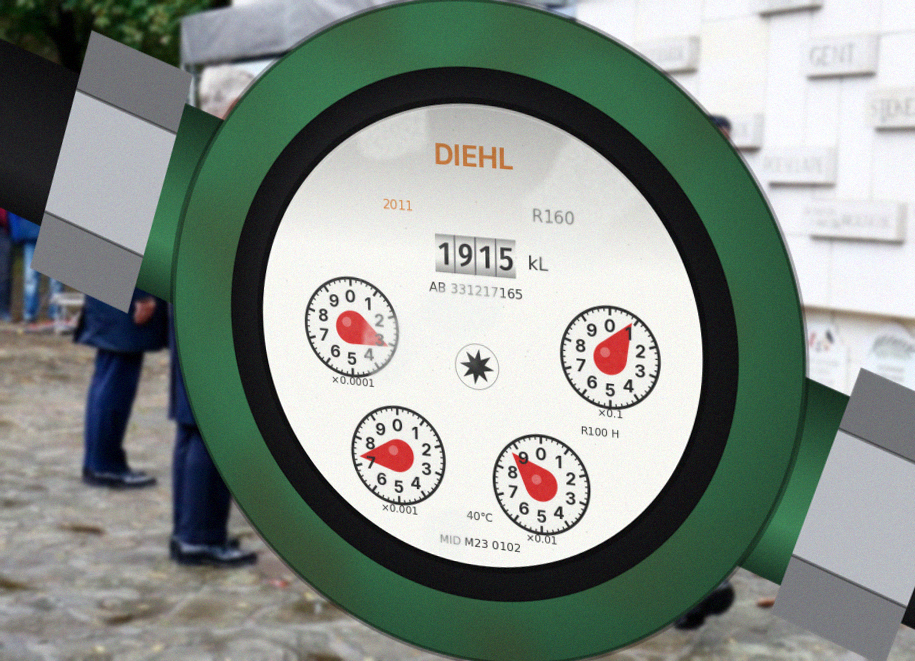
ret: 1915.0873
